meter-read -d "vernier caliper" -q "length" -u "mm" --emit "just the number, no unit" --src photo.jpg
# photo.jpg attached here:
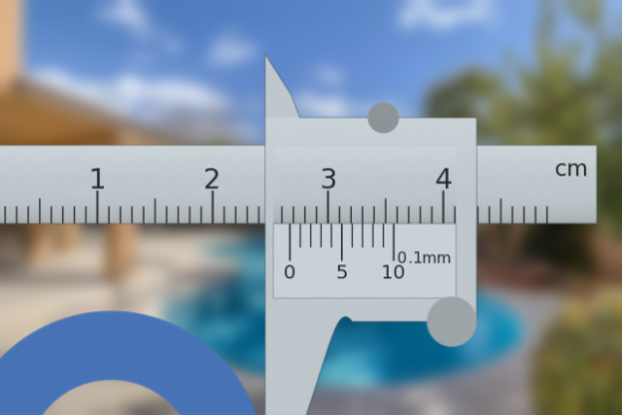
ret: 26.7
